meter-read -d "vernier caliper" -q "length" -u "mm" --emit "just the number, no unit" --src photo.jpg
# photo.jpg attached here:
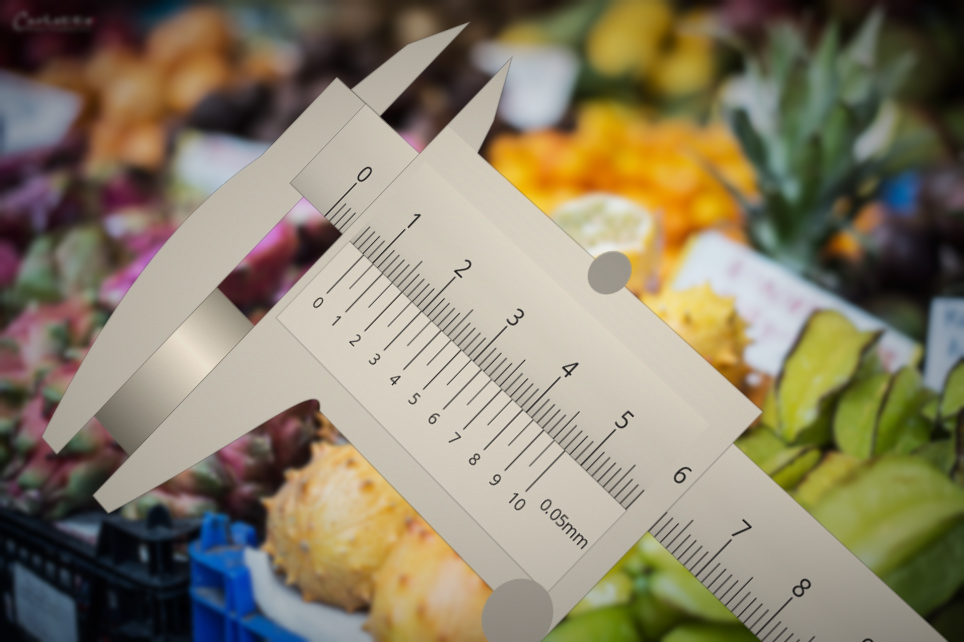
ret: 8.2
